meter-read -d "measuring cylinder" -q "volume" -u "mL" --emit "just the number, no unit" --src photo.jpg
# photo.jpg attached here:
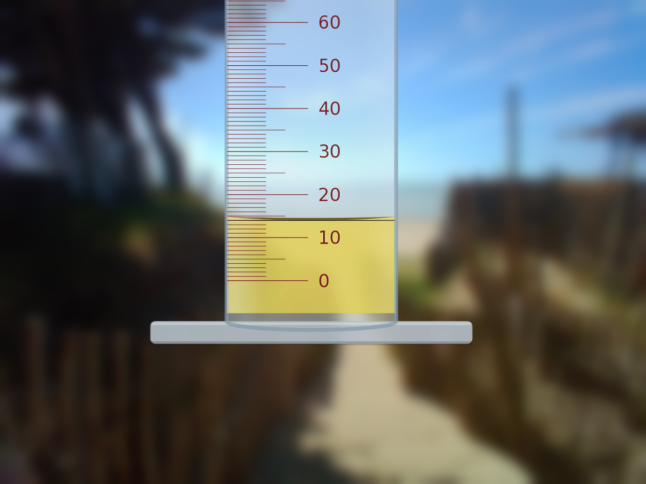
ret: 14
